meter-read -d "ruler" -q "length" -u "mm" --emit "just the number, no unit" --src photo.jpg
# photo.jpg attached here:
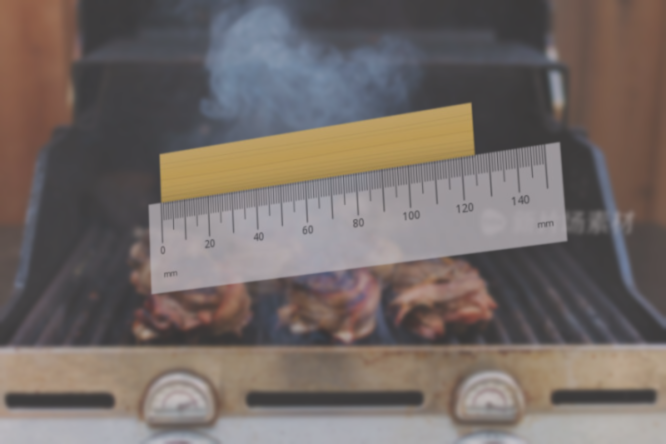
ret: 125
